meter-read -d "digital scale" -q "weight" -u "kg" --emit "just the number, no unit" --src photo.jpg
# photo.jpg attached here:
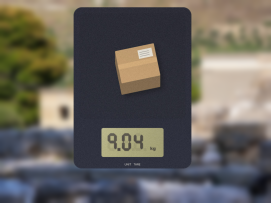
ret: 9.04
